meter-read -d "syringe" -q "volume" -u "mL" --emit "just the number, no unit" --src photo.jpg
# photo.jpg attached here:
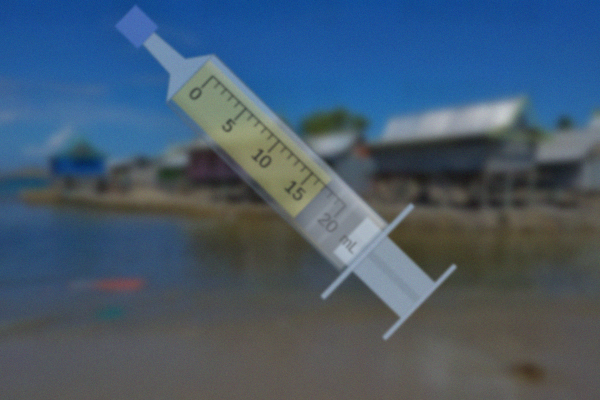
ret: 17
